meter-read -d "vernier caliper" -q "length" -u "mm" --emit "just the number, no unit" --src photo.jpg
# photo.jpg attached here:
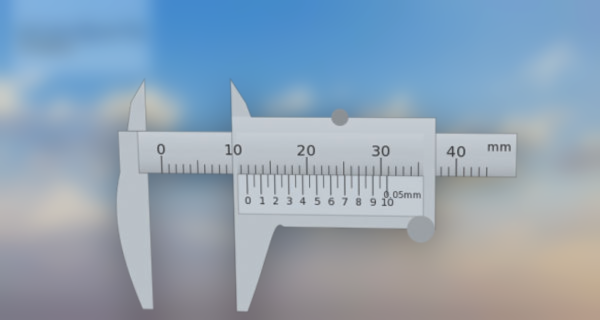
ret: 11.8
